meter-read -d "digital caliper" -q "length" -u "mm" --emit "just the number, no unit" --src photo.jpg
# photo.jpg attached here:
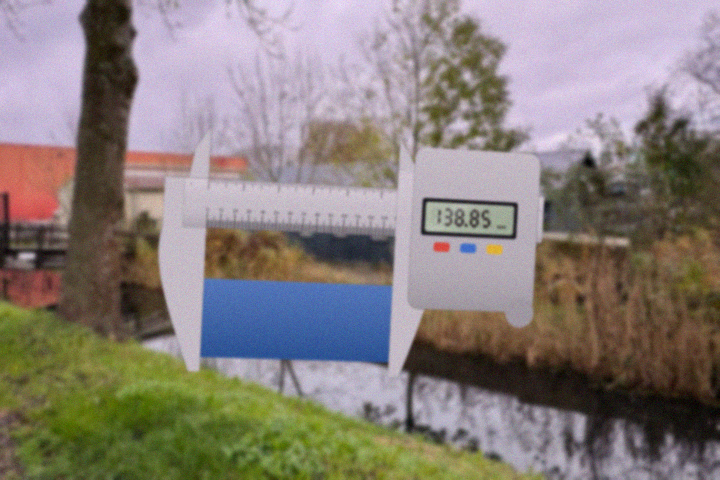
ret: 138.85
